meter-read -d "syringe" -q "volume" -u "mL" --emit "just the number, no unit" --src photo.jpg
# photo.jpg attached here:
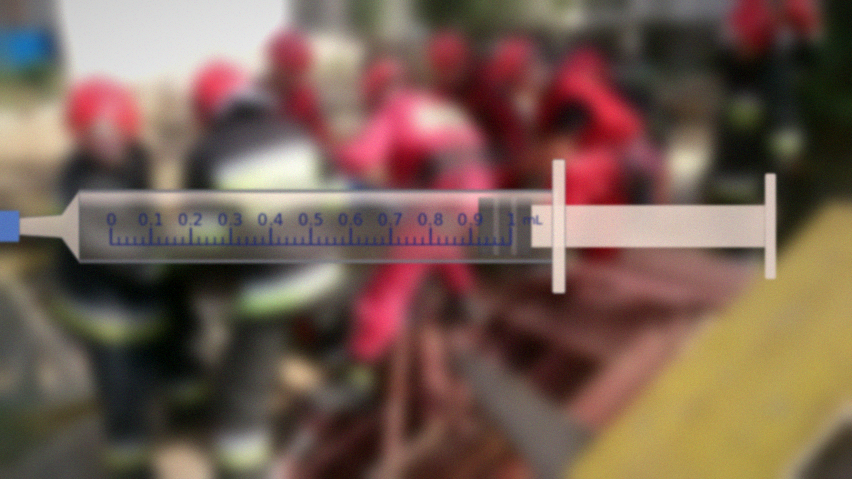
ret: 0.92
